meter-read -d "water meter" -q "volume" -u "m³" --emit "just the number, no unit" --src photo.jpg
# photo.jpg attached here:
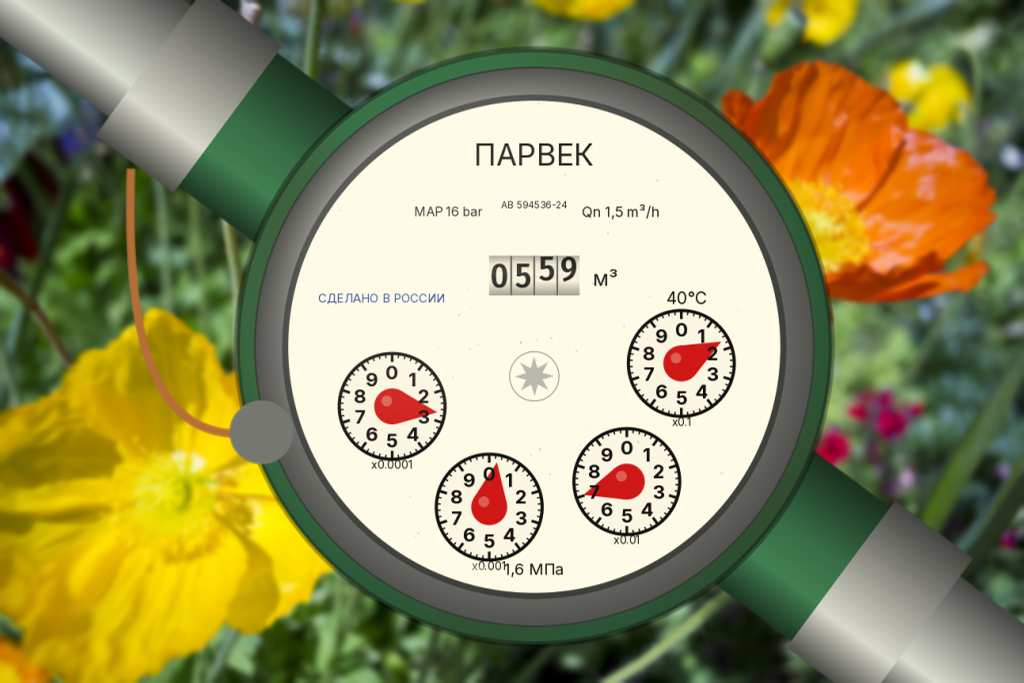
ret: 559.1702
